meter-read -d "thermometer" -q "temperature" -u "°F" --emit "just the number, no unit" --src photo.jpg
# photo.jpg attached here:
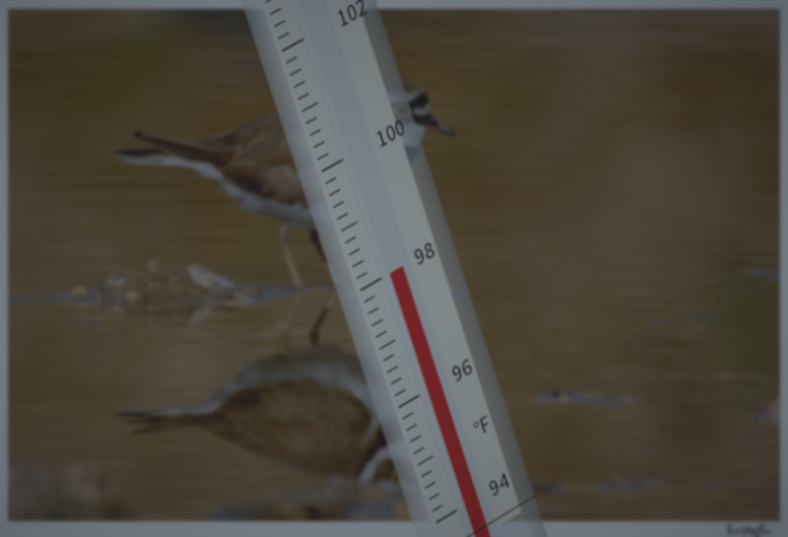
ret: 98
